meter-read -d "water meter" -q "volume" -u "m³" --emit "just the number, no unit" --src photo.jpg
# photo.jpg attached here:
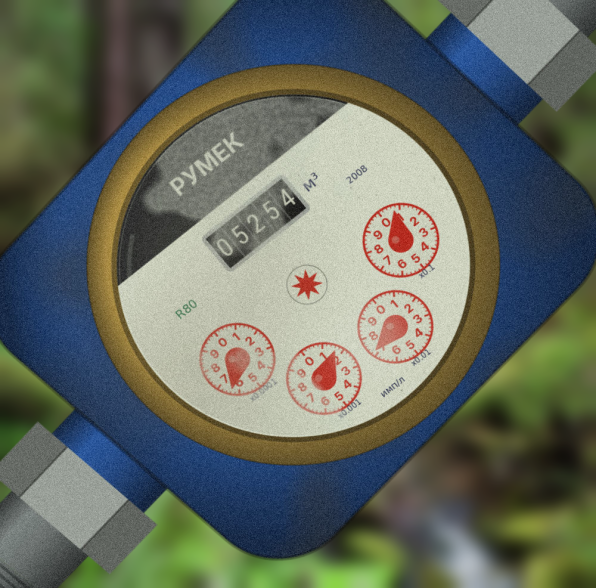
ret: 5254.0716
